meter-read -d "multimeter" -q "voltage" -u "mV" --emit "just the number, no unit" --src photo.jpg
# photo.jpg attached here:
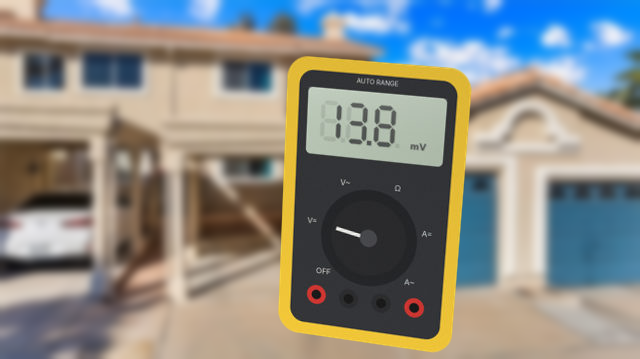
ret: 13.8
